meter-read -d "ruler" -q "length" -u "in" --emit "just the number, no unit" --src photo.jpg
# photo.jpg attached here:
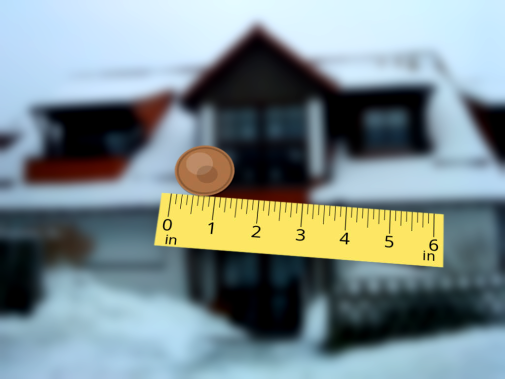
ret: 1.375
